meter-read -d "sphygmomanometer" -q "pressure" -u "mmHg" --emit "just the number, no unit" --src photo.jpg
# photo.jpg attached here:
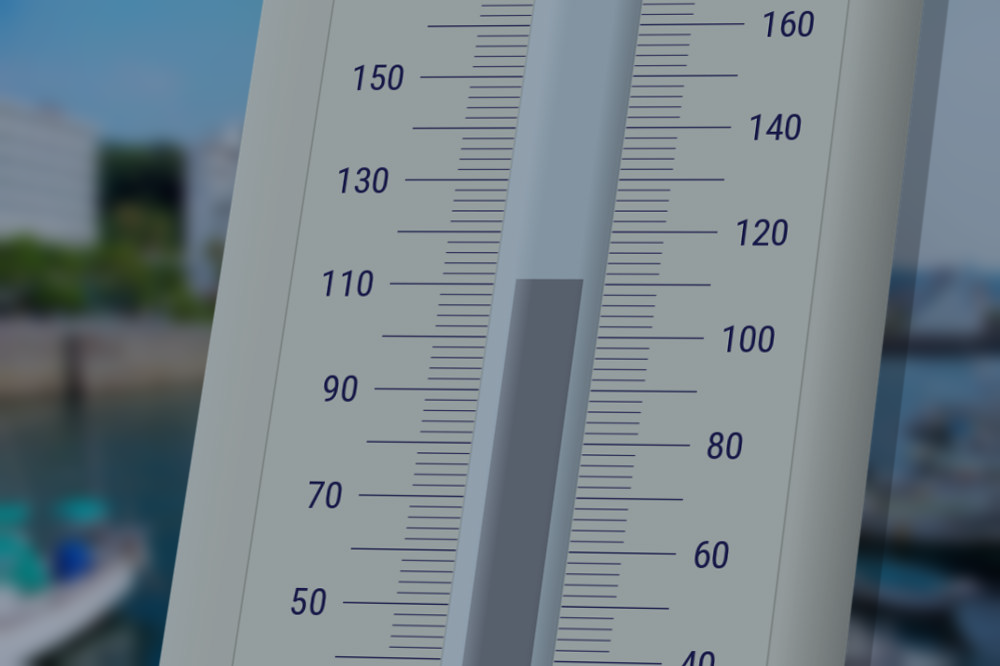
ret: 111
